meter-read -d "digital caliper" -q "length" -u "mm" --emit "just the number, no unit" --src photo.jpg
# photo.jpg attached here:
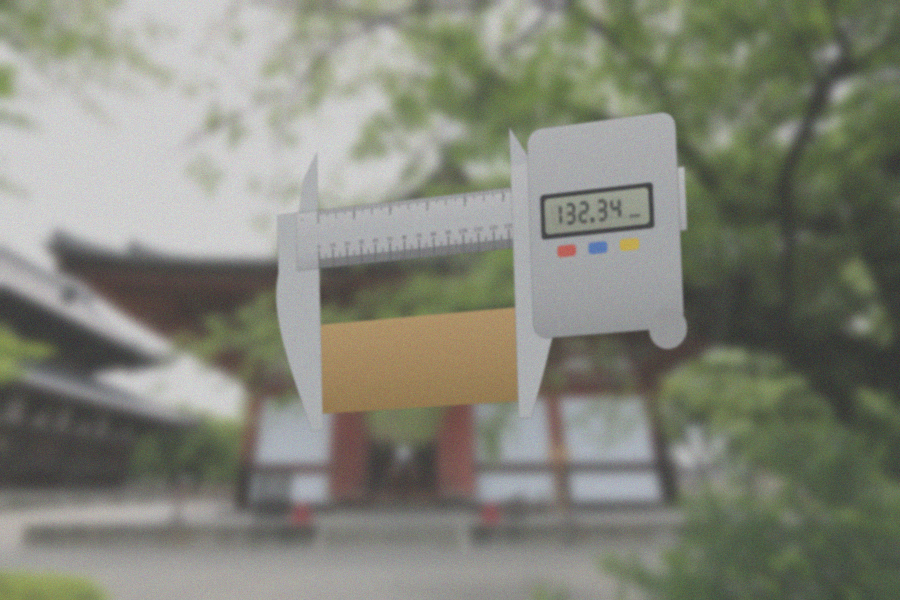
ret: 132.34
